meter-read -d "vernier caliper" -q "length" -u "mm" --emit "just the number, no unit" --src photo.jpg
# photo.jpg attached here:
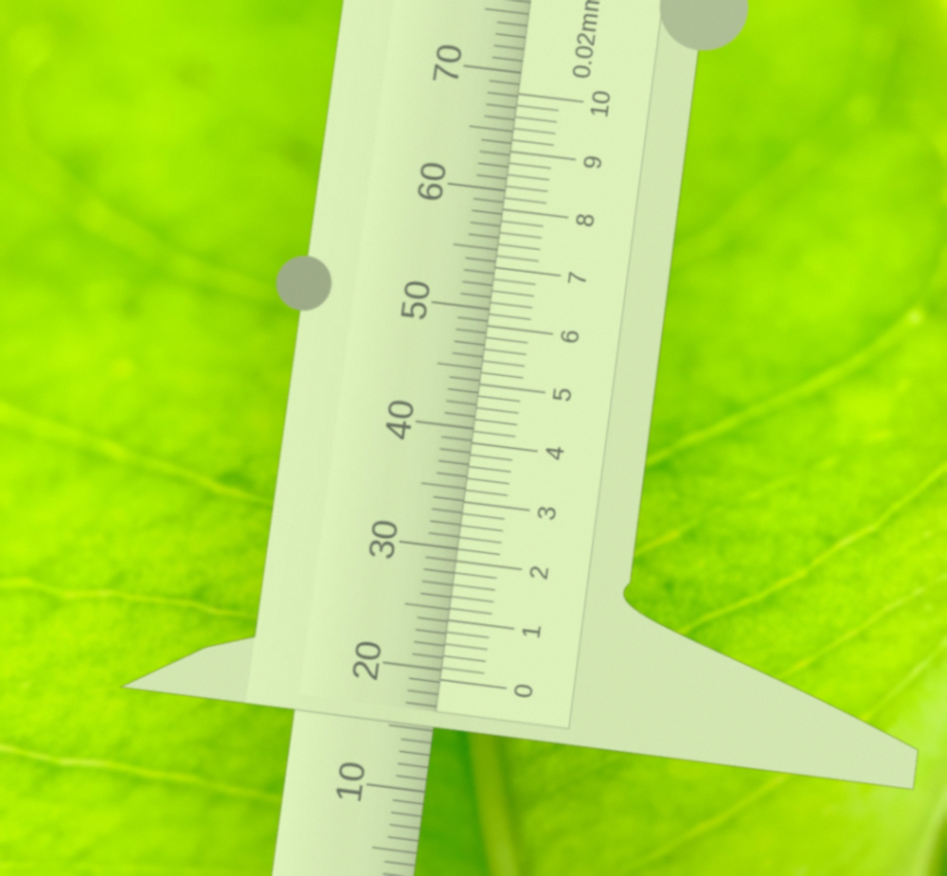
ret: 19.2
